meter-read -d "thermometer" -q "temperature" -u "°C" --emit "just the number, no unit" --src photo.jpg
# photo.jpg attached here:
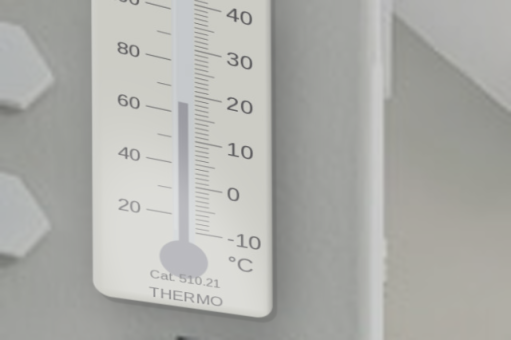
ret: 18
